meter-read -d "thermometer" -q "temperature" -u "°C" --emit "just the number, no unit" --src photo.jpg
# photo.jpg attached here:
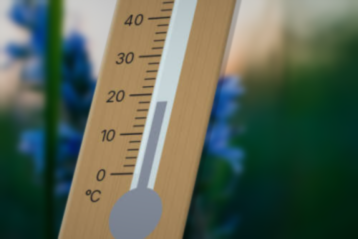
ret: 18
